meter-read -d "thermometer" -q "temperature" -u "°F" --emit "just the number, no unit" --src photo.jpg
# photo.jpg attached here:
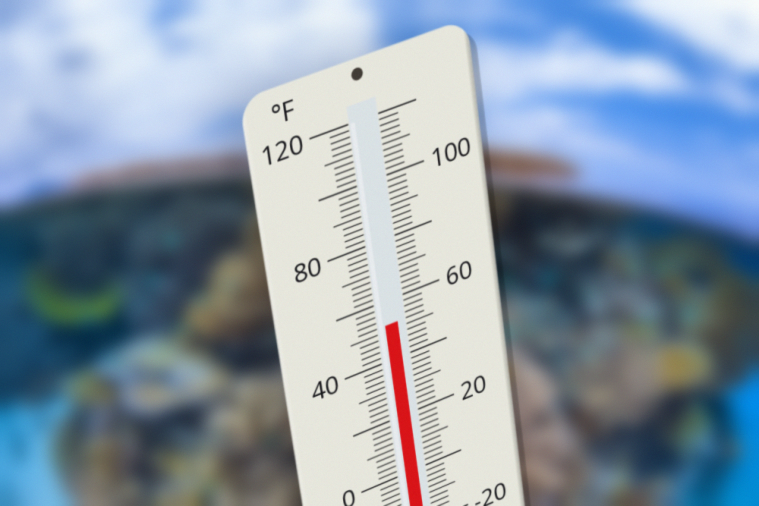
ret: 52
